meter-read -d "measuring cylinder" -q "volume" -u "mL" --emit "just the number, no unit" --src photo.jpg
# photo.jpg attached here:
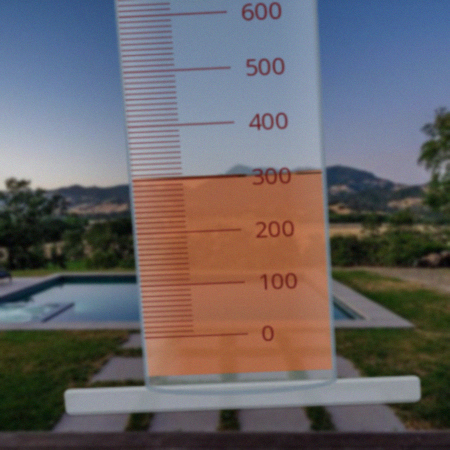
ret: 300
